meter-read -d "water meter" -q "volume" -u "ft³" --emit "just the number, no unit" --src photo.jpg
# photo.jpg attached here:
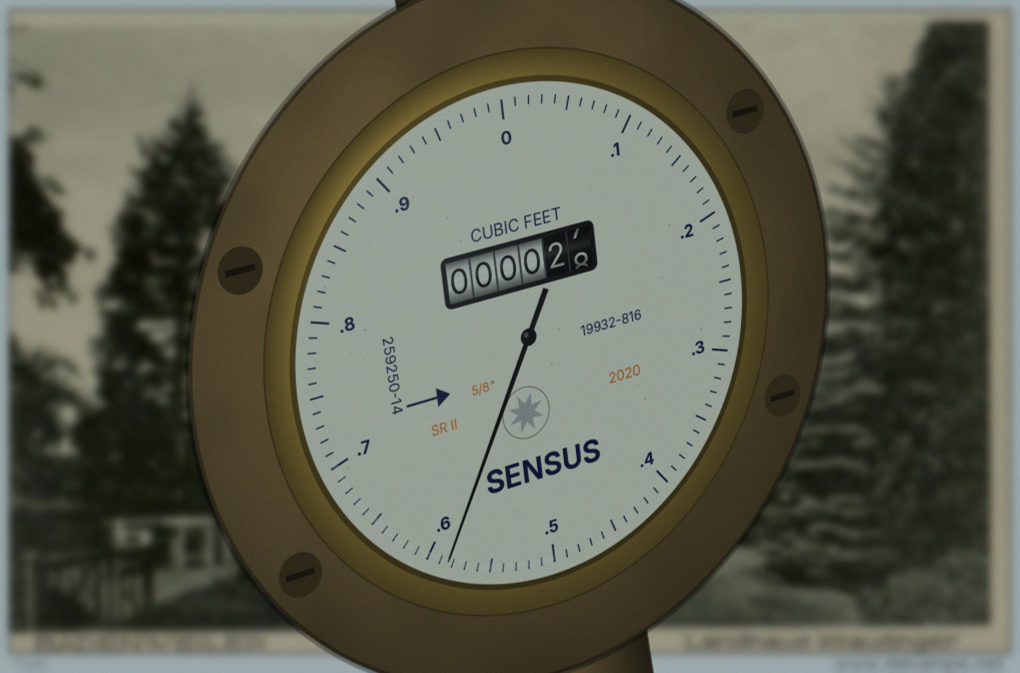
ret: 27.58
